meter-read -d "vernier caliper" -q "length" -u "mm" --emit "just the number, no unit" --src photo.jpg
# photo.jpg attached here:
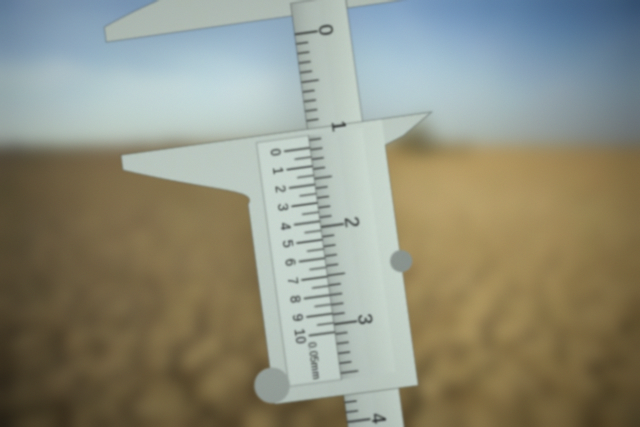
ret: 11.8
